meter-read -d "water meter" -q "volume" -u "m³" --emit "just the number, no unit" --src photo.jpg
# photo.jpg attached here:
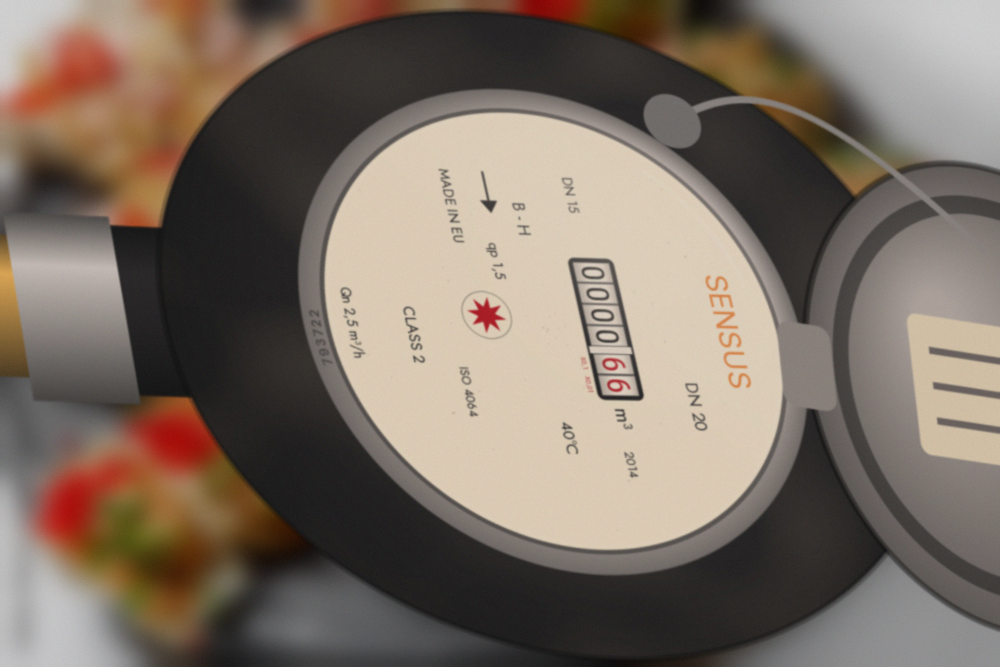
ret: 0.66
